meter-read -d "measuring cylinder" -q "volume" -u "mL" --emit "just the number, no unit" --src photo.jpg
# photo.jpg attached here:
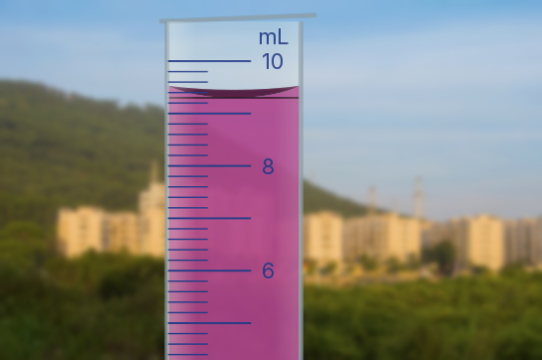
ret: 9.3
